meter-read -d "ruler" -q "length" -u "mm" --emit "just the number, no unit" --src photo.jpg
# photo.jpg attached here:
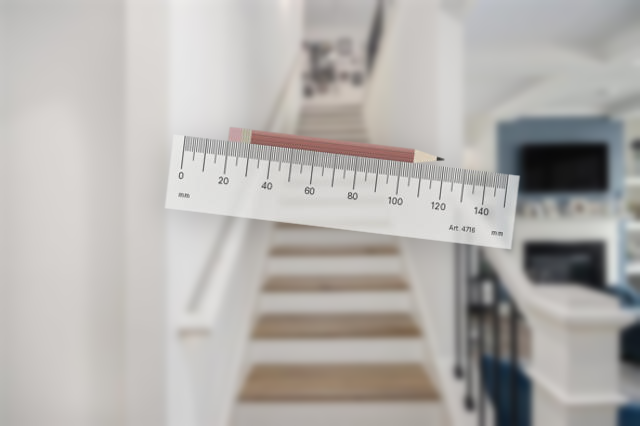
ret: 100
